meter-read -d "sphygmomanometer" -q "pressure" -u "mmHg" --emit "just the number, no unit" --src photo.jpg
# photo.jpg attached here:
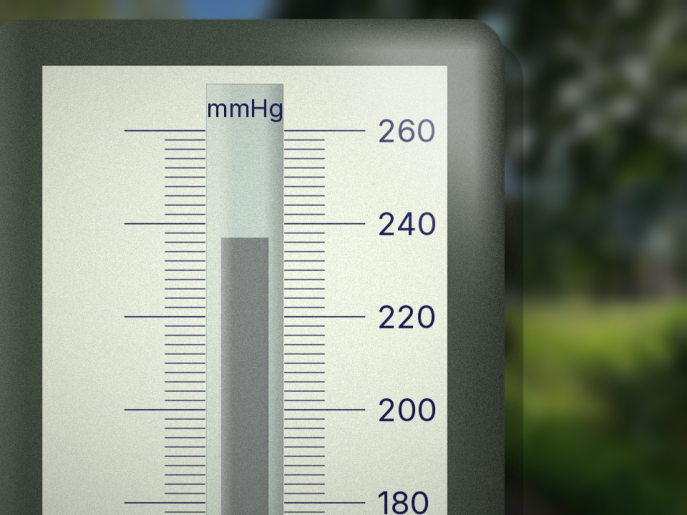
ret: 237
